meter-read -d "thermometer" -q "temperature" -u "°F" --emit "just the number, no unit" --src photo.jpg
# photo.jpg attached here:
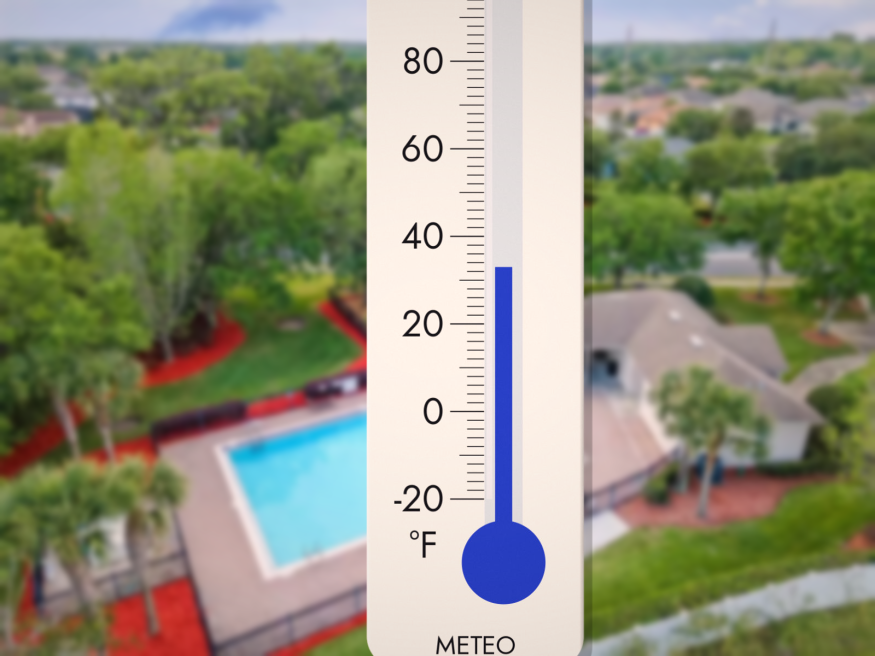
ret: 33
